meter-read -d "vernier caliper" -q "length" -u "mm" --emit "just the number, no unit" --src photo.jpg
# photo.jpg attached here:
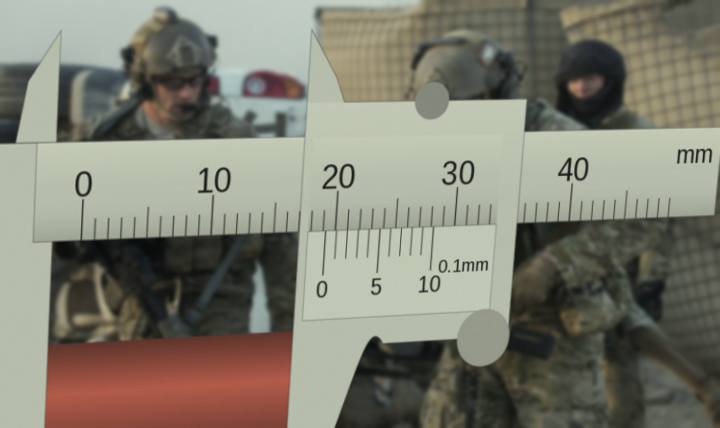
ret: 19.2
